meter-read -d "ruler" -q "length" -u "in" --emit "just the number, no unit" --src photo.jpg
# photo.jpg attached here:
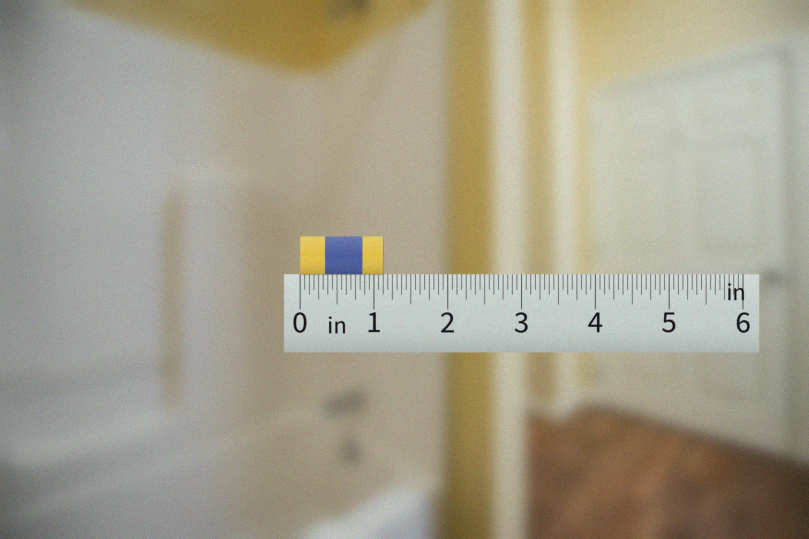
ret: 1.125
